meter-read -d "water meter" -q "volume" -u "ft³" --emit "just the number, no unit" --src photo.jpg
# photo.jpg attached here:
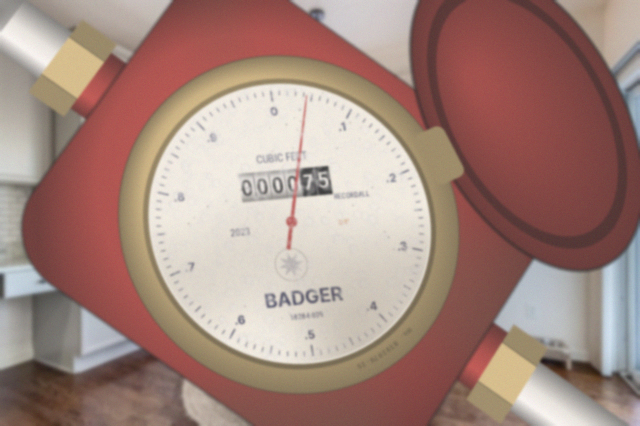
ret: 75.04
